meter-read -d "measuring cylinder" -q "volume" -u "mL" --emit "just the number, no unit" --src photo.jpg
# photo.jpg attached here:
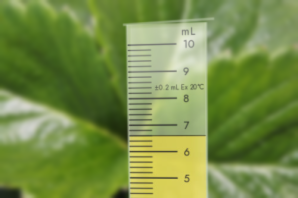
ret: 6.6
